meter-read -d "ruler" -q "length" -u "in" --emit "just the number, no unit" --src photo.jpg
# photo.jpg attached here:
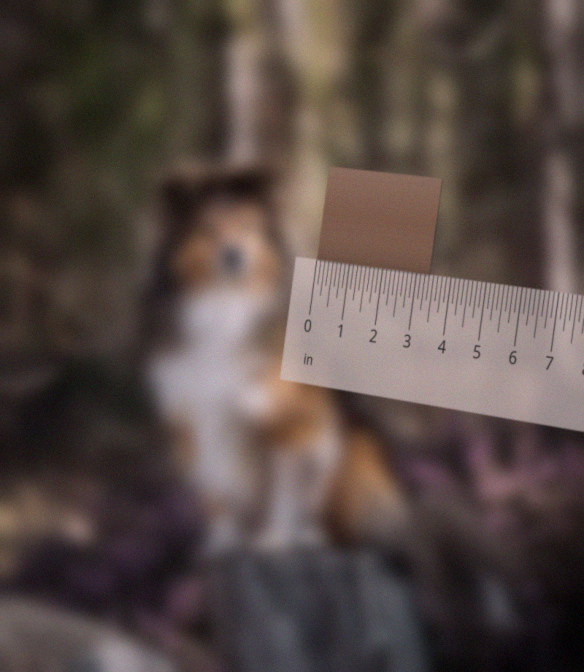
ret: 3.375
